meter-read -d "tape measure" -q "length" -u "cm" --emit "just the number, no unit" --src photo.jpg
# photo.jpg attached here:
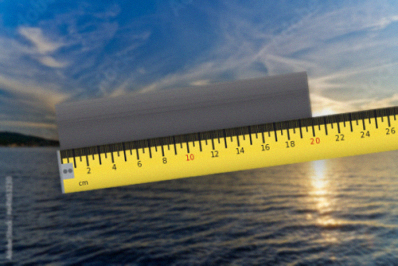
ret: 20
